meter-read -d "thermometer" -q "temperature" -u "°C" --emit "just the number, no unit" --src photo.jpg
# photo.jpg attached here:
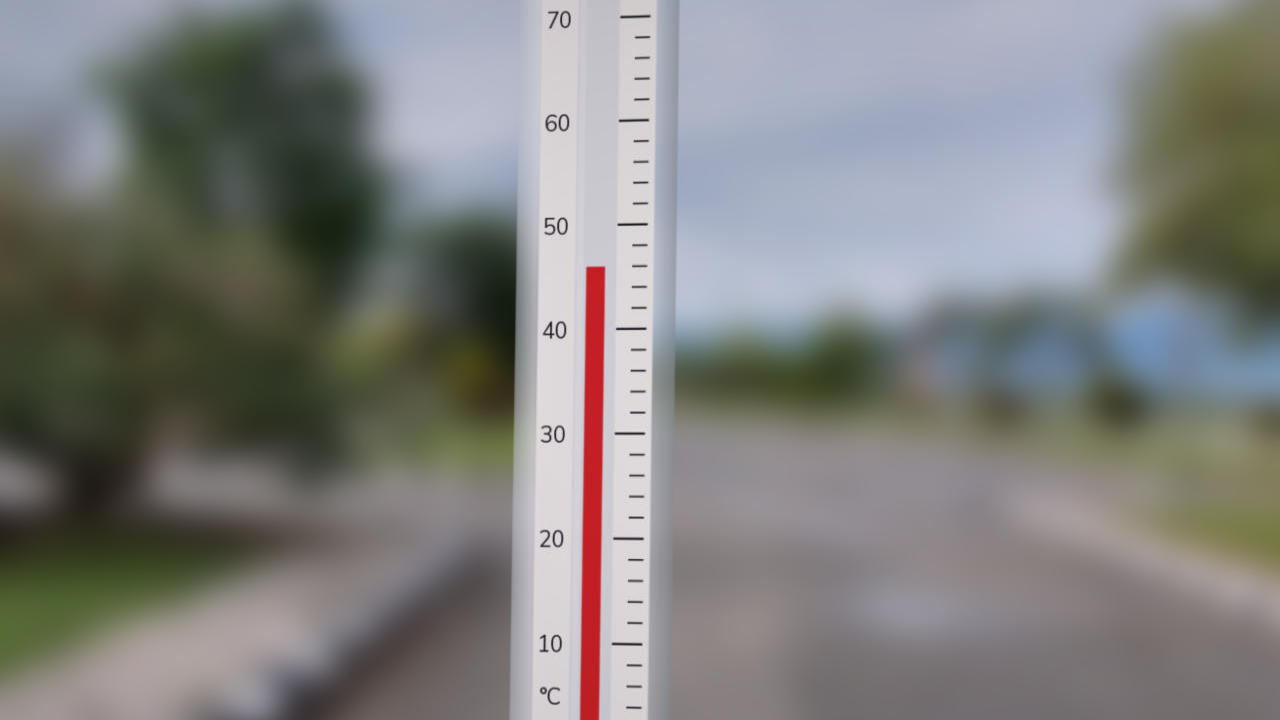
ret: 46
